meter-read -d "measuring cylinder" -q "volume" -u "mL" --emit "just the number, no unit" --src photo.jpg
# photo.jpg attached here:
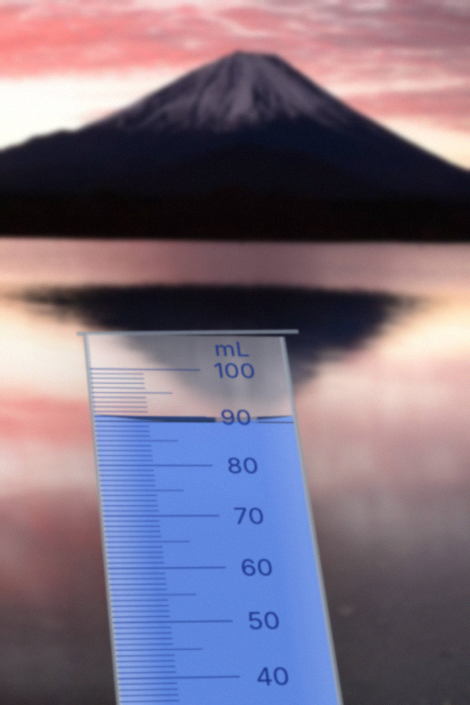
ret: 89
